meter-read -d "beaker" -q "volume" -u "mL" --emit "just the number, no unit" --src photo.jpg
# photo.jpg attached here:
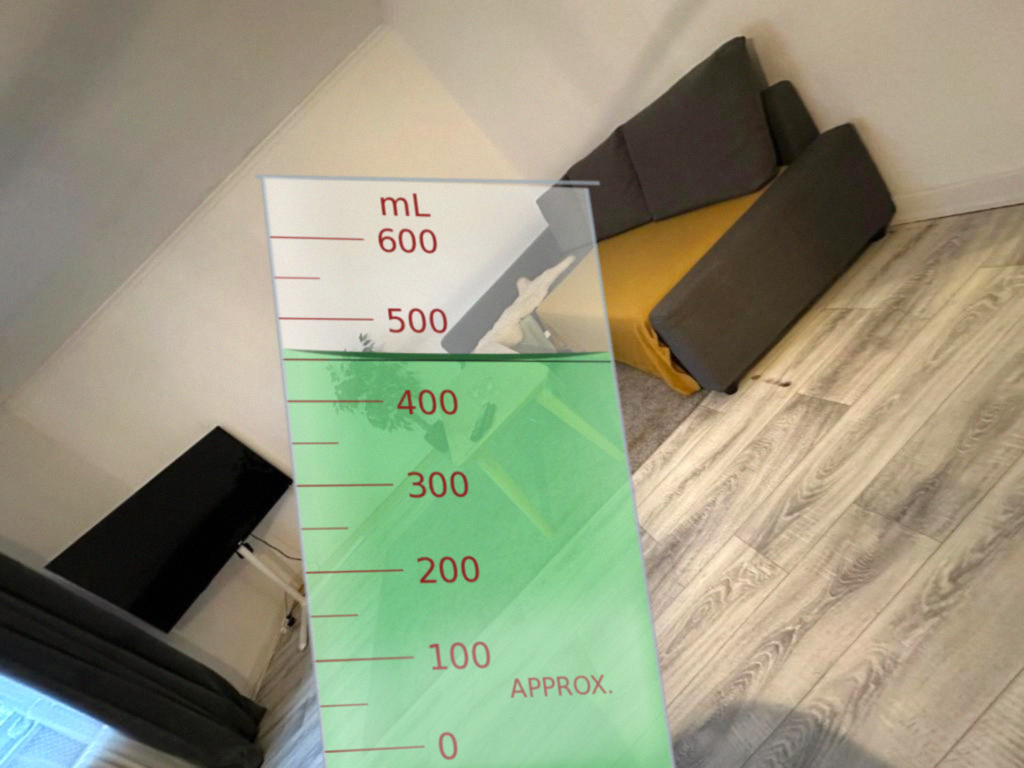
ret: 450
